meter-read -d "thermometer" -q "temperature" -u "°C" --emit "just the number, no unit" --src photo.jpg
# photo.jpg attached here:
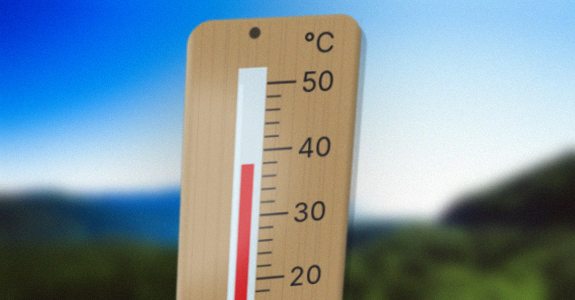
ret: 38
